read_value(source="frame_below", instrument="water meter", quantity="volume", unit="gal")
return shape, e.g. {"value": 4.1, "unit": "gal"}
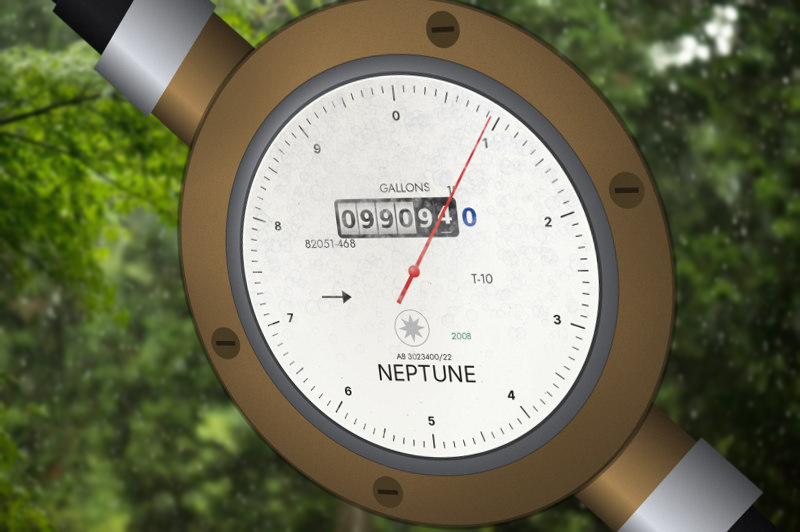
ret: {"value": 990940.9, "unit": "gal"}
